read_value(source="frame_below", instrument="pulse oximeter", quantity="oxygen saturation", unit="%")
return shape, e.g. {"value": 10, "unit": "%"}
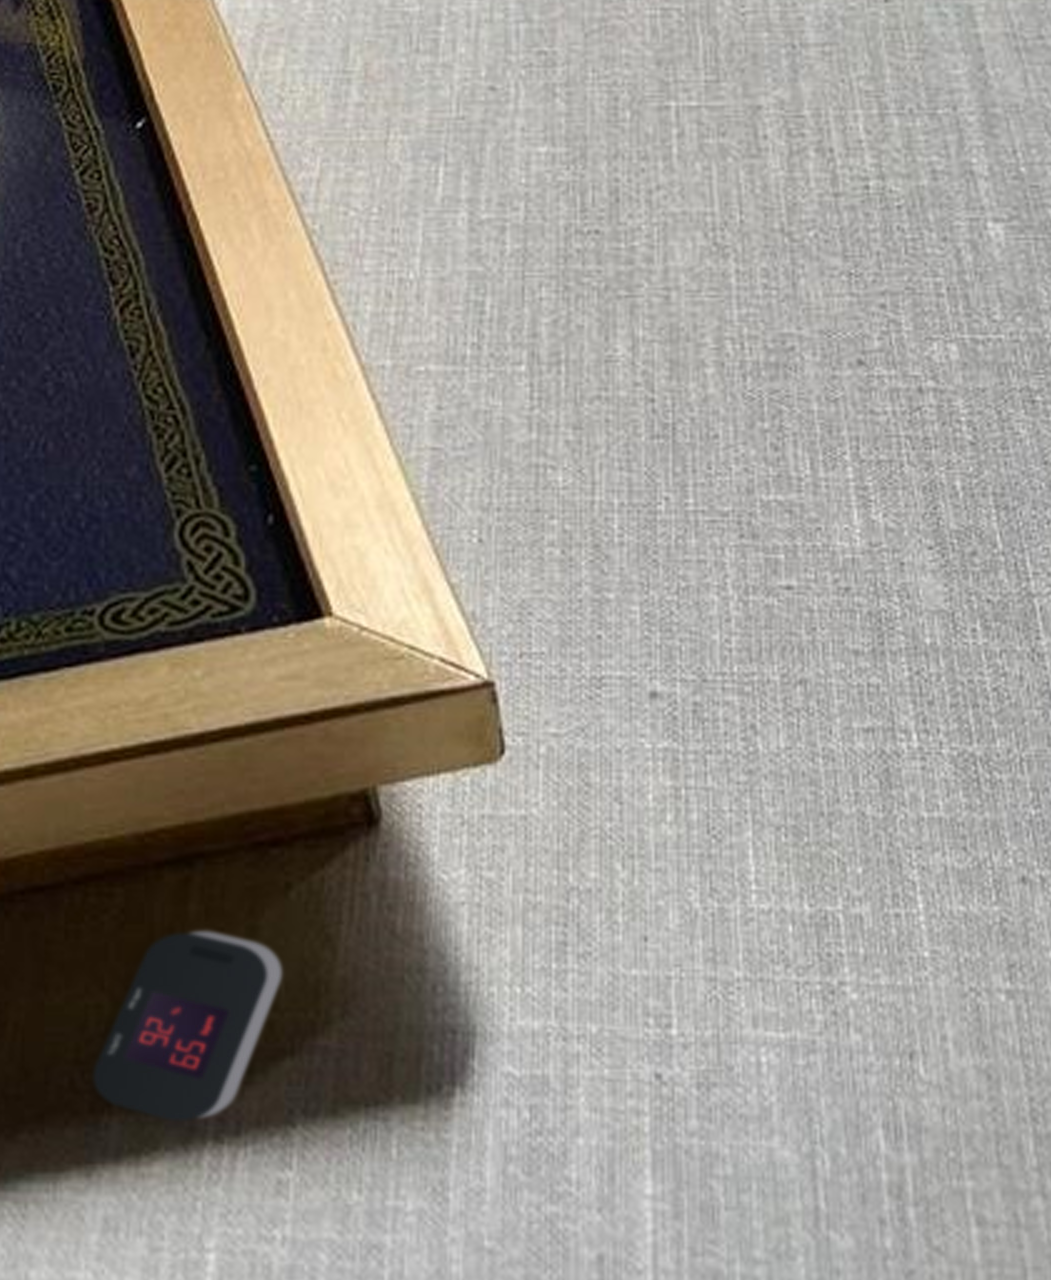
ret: {"value": 92, "unit": "%"}
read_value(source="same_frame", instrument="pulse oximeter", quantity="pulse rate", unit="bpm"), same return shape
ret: {"value": 65, "unit": "bpm"}
